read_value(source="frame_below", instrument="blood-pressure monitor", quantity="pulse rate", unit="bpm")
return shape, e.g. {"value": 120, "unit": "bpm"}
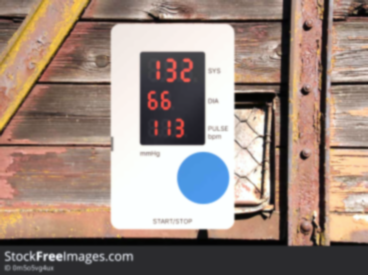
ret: {"value": 113, "unit": "bpm"}
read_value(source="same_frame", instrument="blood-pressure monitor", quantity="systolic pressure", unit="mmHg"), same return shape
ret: {"value": 132, "unit": "mmHg"}
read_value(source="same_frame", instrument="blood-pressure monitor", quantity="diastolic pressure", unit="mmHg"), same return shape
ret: {"value": 66, "unit": "mmHg"}
